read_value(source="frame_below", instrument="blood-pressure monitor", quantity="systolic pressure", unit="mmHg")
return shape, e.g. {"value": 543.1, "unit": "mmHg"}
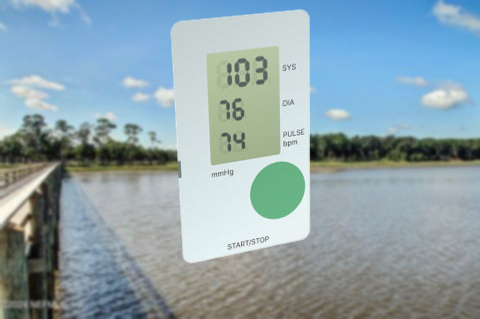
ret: {"value": 103, "unit": "mmHg"}
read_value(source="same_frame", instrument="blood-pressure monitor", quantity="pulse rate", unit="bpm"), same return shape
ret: {"value": 74, "unit": "bpm"}
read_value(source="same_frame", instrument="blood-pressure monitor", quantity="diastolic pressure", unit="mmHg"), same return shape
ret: {"value": 76, "unit": "mmHg"}
